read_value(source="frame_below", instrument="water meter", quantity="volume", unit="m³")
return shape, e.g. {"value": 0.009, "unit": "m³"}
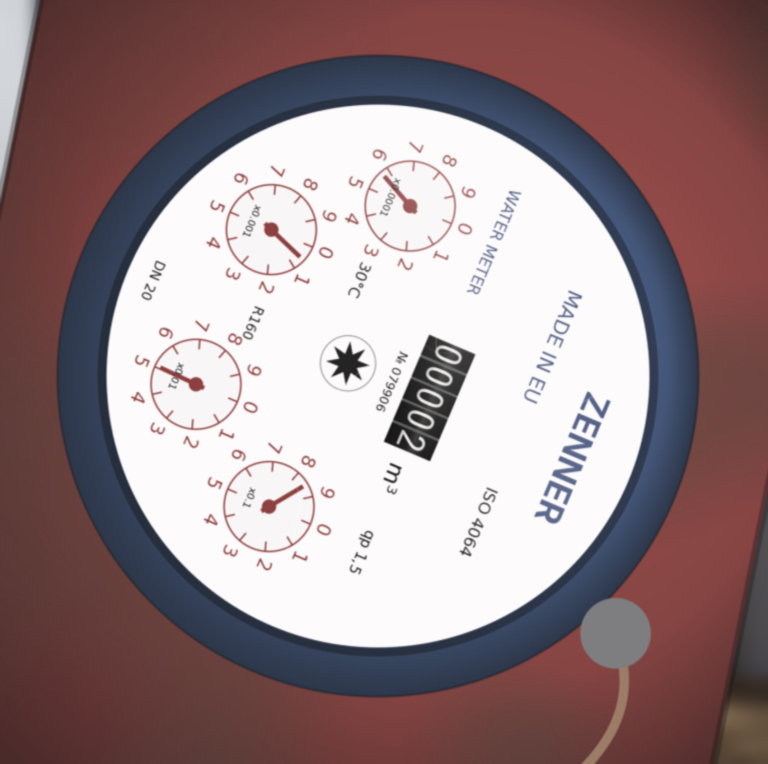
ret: {"value": 2.8505, "unit": "m³"}
